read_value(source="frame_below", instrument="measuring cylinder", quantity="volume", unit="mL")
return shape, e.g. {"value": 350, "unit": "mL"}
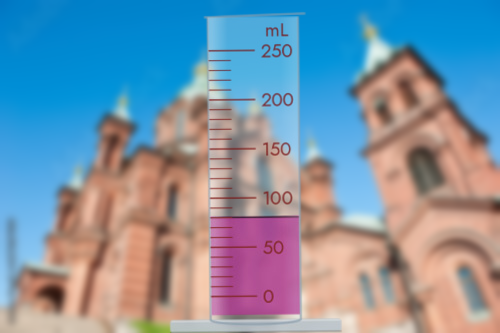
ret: {"value": 80, "unit": "mL"}
